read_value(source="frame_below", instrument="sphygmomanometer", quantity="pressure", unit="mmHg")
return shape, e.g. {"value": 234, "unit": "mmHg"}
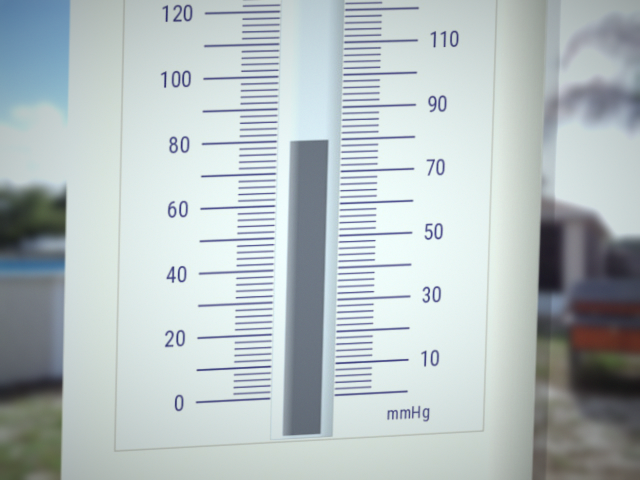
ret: {"value": 80, "unit": "mmHg"}
